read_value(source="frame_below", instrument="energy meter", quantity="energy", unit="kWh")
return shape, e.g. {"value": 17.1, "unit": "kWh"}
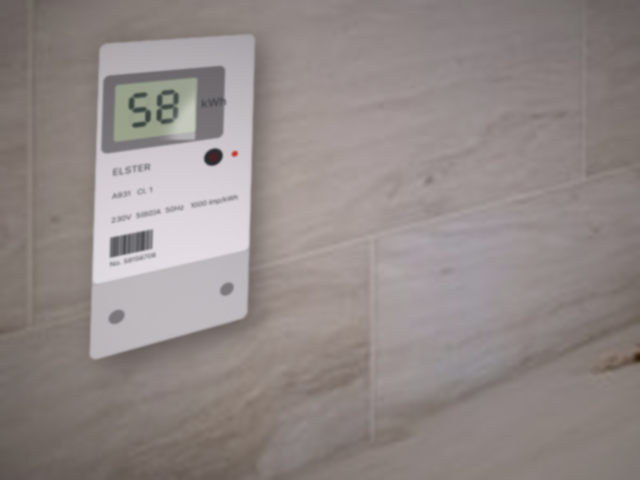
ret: {"value": 58, "unit": "kWh"}
